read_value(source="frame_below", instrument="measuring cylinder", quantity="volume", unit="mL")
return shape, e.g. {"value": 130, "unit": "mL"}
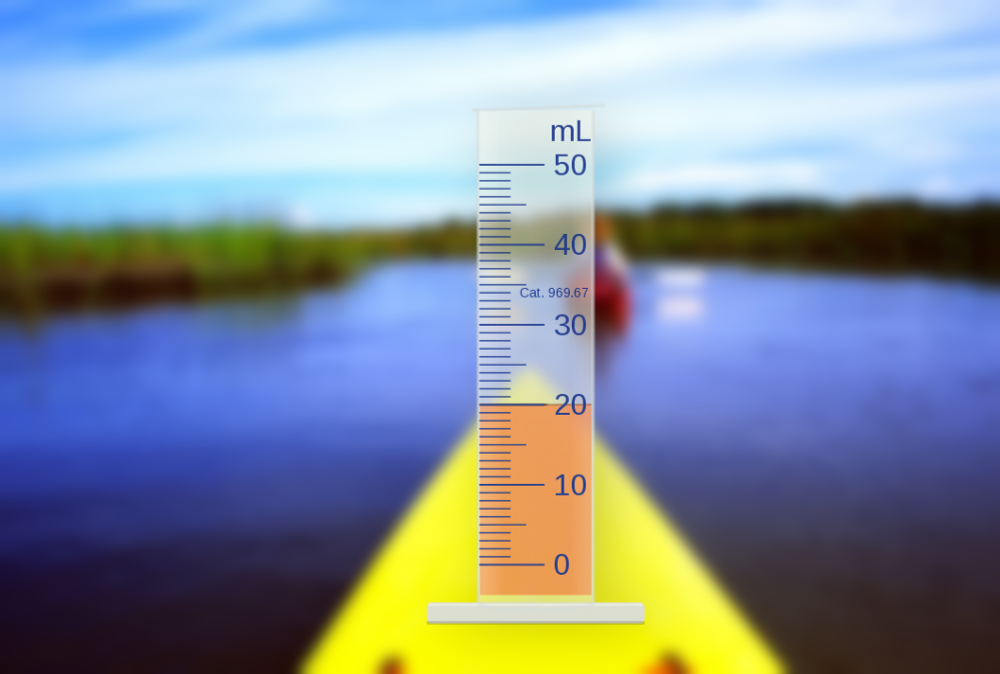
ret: {"value": 20, "unit": "mL"}
